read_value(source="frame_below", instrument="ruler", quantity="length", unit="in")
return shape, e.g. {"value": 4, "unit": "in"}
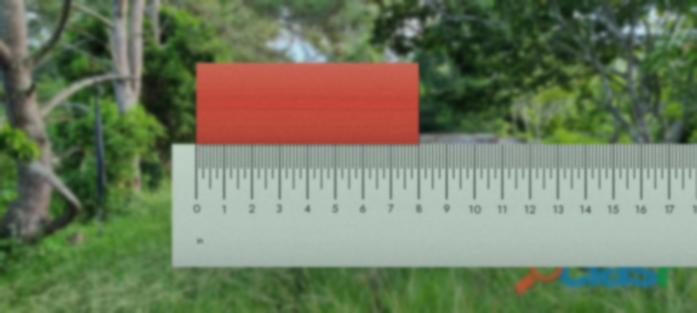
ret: {"value": 8, "unit": "in"}
